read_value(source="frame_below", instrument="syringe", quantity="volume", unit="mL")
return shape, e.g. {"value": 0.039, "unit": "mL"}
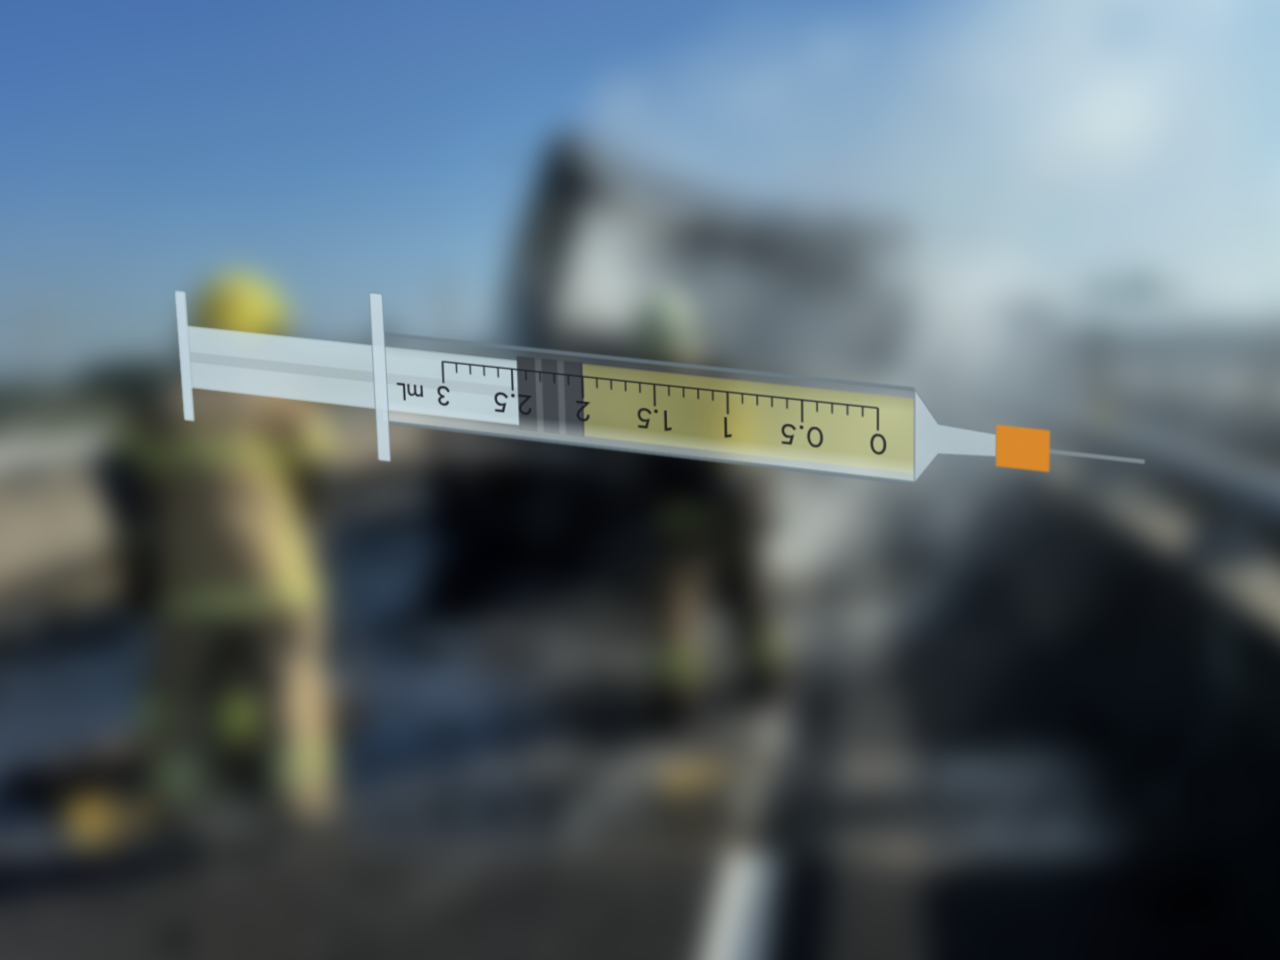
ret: {"value": 2, "unit": "mL"}
